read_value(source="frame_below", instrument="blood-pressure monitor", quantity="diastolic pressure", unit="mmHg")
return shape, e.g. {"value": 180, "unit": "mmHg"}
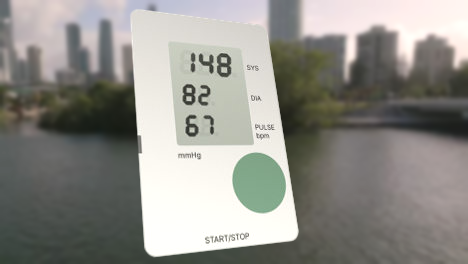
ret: {"value": 82, "unit": "mmHg"}
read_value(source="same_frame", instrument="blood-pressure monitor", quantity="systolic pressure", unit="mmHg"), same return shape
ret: {"value": 148, "unit": "mmHg"}
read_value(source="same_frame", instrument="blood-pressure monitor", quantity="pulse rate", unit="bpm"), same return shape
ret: {"value": 67, "unit": "bpm"}
